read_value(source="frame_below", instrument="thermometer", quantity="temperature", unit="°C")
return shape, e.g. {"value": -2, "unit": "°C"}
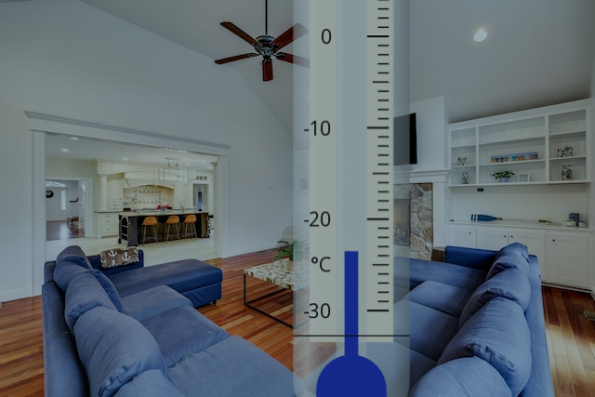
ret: {"value": -23.5, "unit": "°C"}
